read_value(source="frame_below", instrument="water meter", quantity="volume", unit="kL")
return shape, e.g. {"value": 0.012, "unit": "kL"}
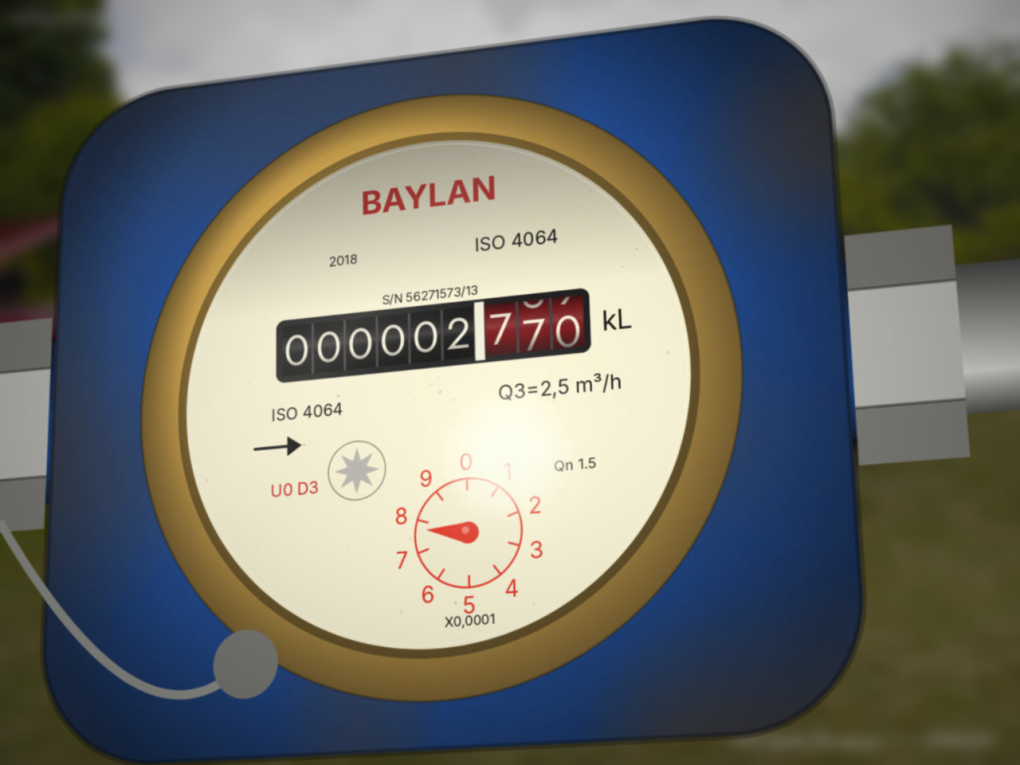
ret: {"value": 2.7697, "unit": "kL"}
